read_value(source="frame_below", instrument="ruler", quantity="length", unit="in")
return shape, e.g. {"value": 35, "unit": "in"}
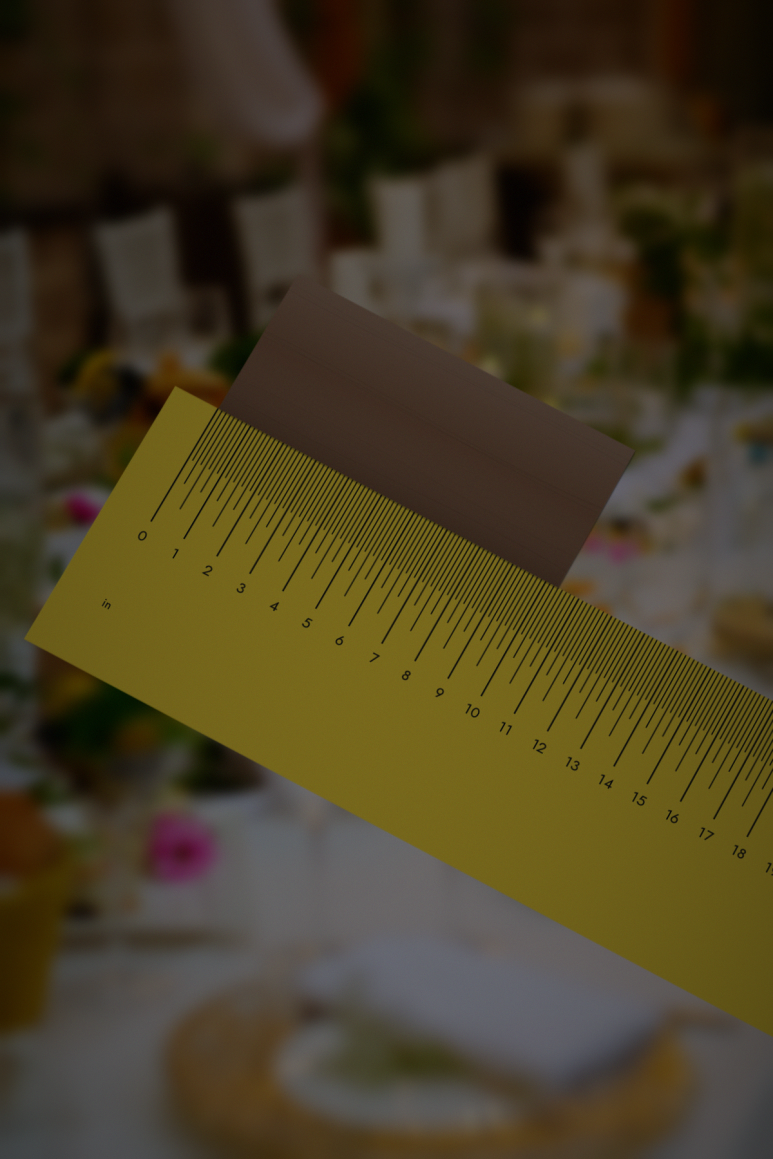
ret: {"value": 10.375, "unit": "in"}
